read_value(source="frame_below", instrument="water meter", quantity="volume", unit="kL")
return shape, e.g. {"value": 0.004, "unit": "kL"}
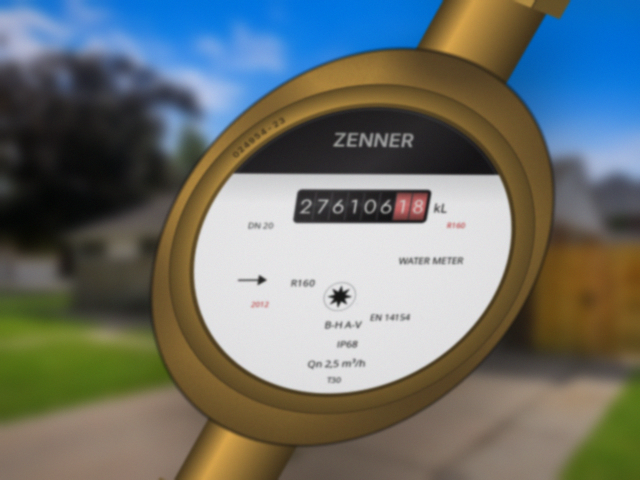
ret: {"value": 276106.18, "unit": "kL"}
